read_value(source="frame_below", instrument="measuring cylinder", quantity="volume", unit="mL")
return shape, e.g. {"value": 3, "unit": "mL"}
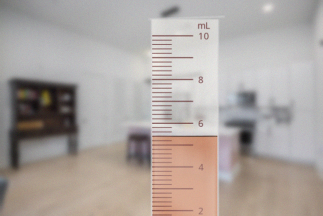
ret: {"value": 5.4, "unit": "mL"}
